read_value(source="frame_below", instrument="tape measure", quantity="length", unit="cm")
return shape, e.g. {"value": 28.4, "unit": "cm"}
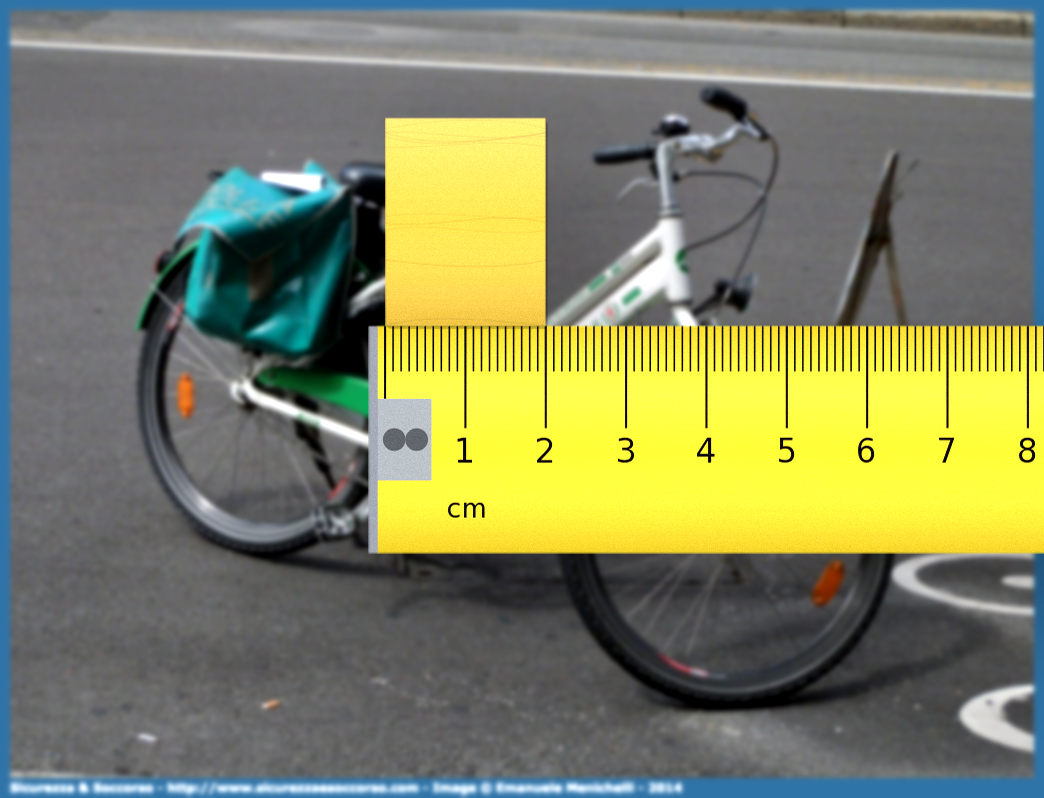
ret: {"value": 2, "unit": "cm"}
